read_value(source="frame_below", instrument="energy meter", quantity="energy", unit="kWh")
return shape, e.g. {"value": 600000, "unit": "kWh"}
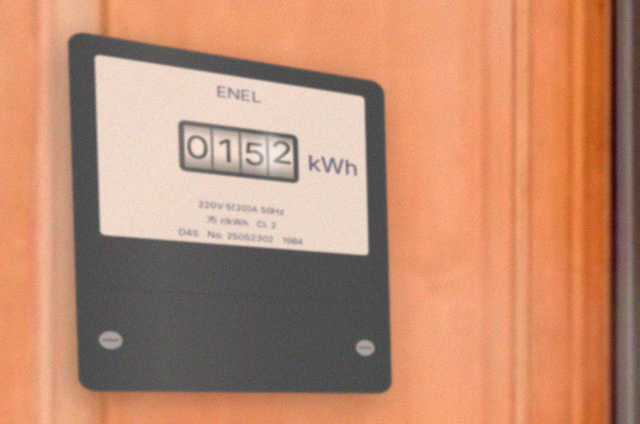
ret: {"value": 152, "unit": "kWh"}
